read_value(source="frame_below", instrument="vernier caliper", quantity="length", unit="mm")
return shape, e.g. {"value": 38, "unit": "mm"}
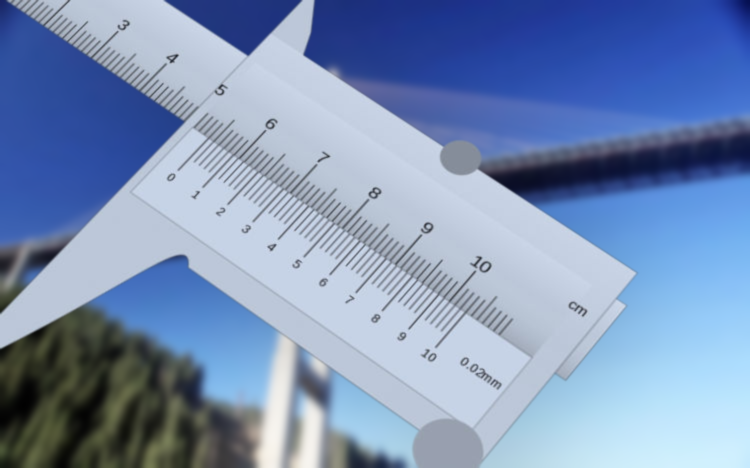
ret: {"value": 54.0, "unit": "mm"}
